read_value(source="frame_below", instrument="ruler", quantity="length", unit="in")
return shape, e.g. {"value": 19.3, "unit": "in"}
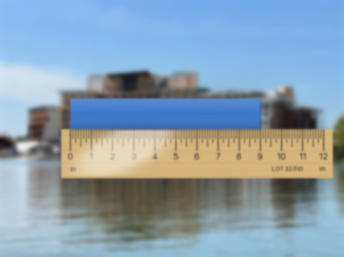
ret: {"value": 9, "unit": "in"}
